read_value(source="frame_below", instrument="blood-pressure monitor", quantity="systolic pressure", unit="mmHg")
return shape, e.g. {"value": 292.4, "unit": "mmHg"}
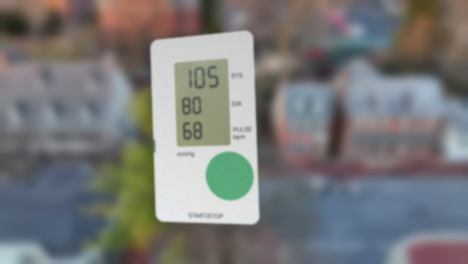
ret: {"value": 105, "unit": "mmHg"}
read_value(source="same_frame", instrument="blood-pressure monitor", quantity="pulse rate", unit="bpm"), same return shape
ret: {"value": 68, "unit": "bpm"}
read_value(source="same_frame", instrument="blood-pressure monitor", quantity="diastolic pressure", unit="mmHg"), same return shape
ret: {"value": 80, "unit": "mmHg"}
